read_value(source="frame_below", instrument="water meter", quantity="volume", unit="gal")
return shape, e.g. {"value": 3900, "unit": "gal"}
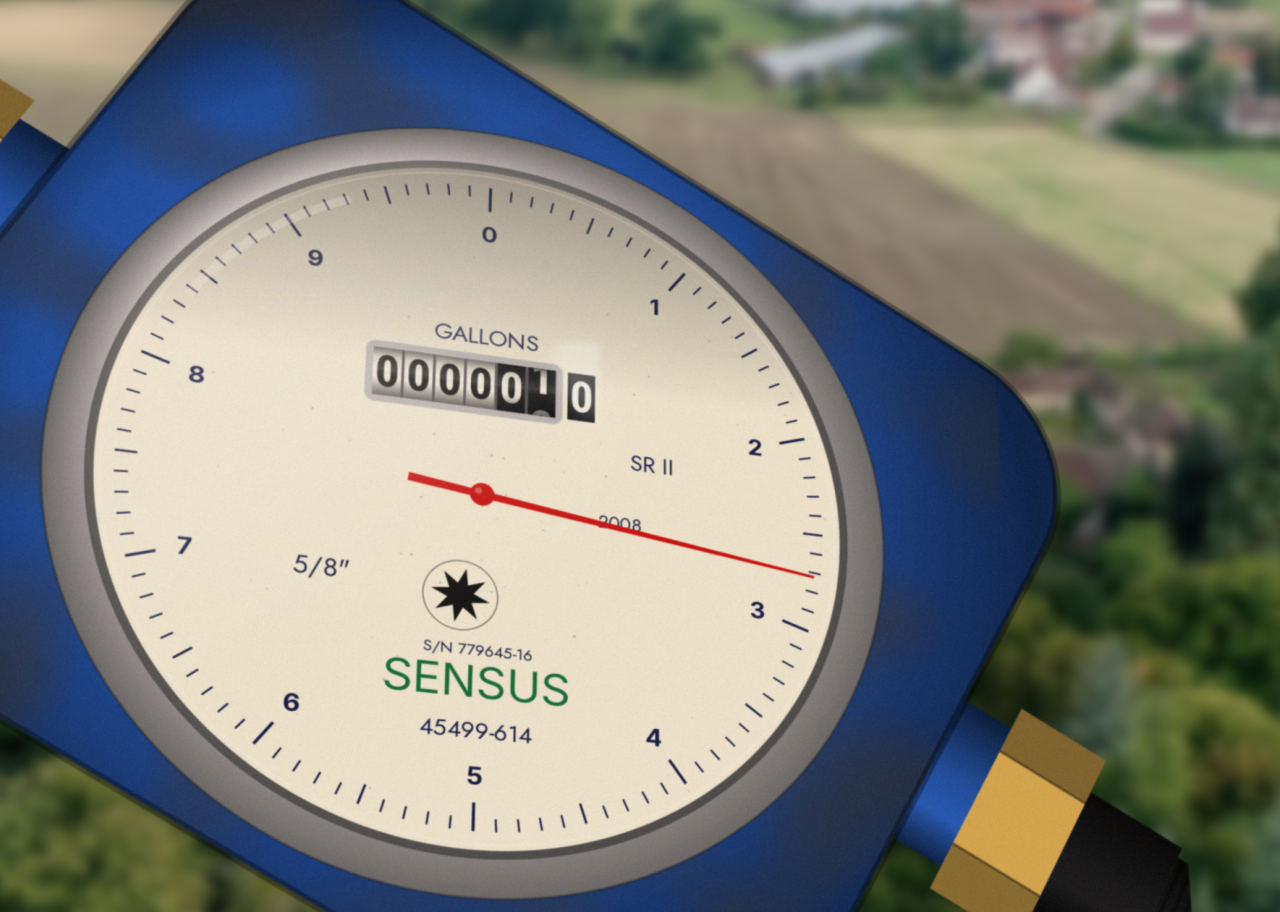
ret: {"value": 12.7, "unit": "gal"}
